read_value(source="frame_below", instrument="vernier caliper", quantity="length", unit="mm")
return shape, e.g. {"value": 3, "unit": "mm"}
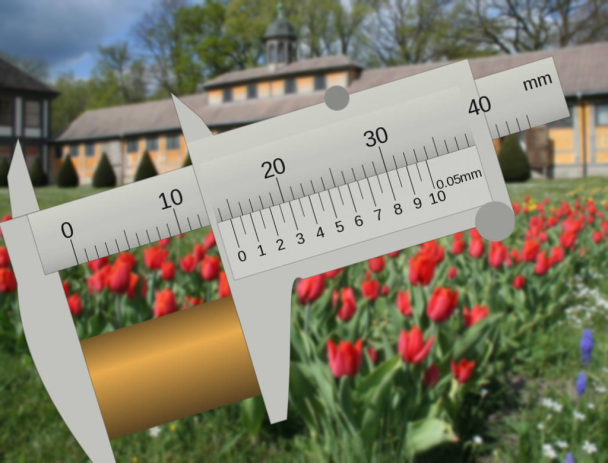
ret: {"value": 14.8, "unit": "mm"}
